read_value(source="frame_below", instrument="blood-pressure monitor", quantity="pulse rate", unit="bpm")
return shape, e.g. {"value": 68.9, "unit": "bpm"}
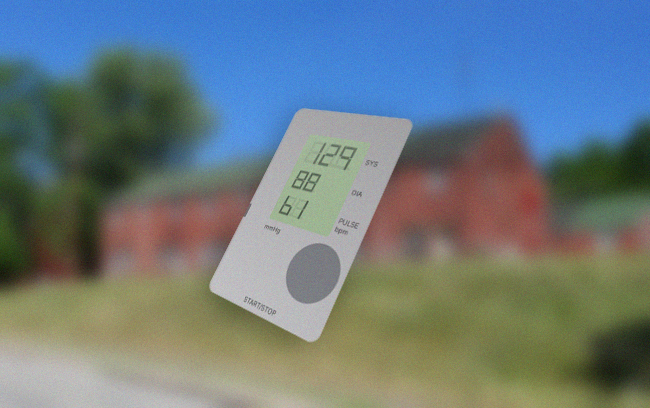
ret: {"value": 61, "unit": "bpm"}
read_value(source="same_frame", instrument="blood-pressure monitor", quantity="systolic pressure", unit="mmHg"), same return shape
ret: {"value": 129, "unit": "mmHg"}
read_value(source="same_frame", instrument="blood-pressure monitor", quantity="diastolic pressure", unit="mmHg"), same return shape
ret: {"value": 88, "unit": "mmHg"}
